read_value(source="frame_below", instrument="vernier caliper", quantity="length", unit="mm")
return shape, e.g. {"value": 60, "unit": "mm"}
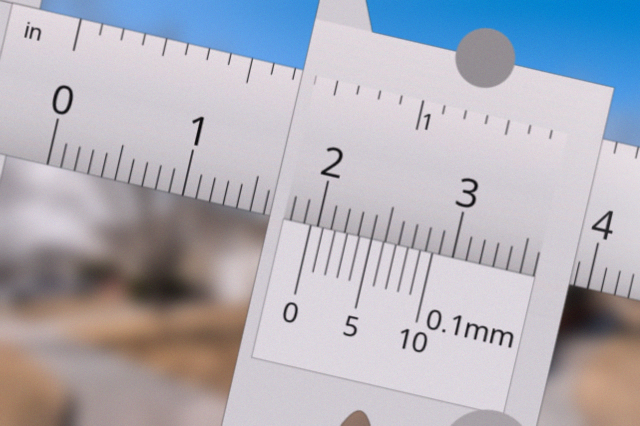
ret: {"value": 19.5, "unit": "mm"}
